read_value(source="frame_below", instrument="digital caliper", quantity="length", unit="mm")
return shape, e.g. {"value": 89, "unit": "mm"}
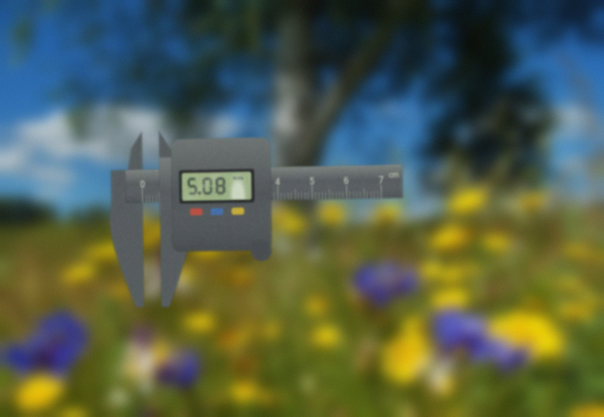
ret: {"value": 5.08, "unit": "mm"}
